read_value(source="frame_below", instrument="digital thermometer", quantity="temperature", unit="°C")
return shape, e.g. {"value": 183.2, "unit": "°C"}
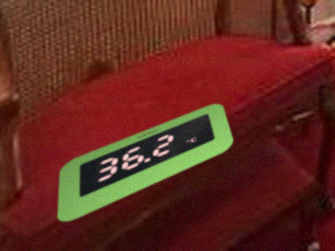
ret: {"value": 36.2, "unit": "°C"}
